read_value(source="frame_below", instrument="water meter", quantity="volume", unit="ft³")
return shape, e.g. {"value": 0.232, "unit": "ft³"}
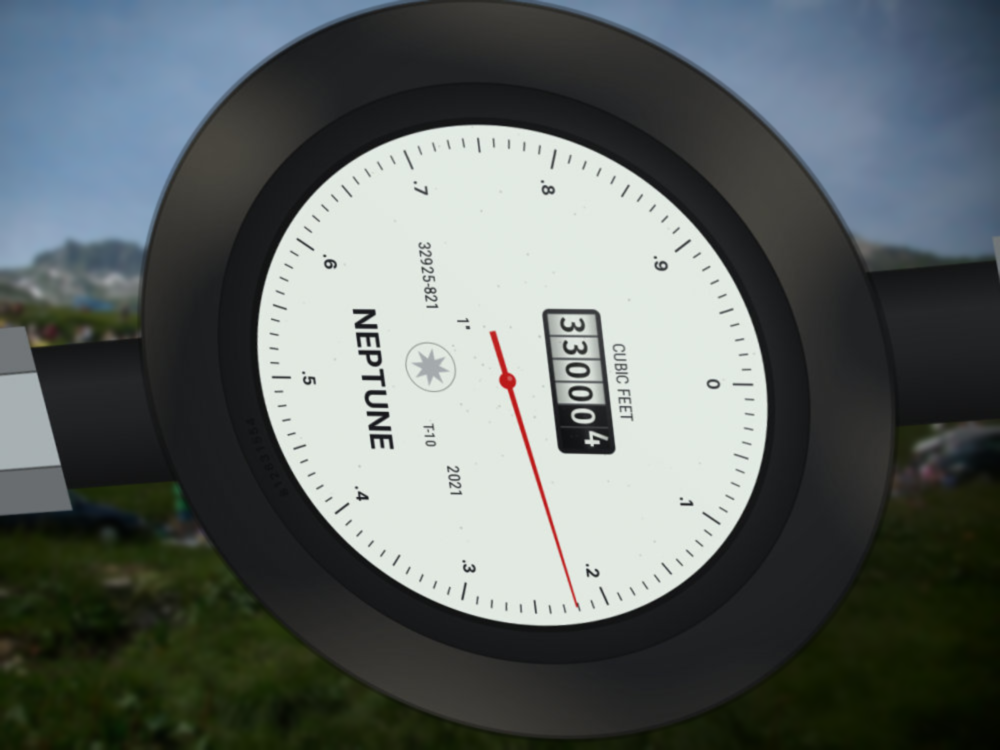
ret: {"value": 330004.22, "unit": "ft³"}
